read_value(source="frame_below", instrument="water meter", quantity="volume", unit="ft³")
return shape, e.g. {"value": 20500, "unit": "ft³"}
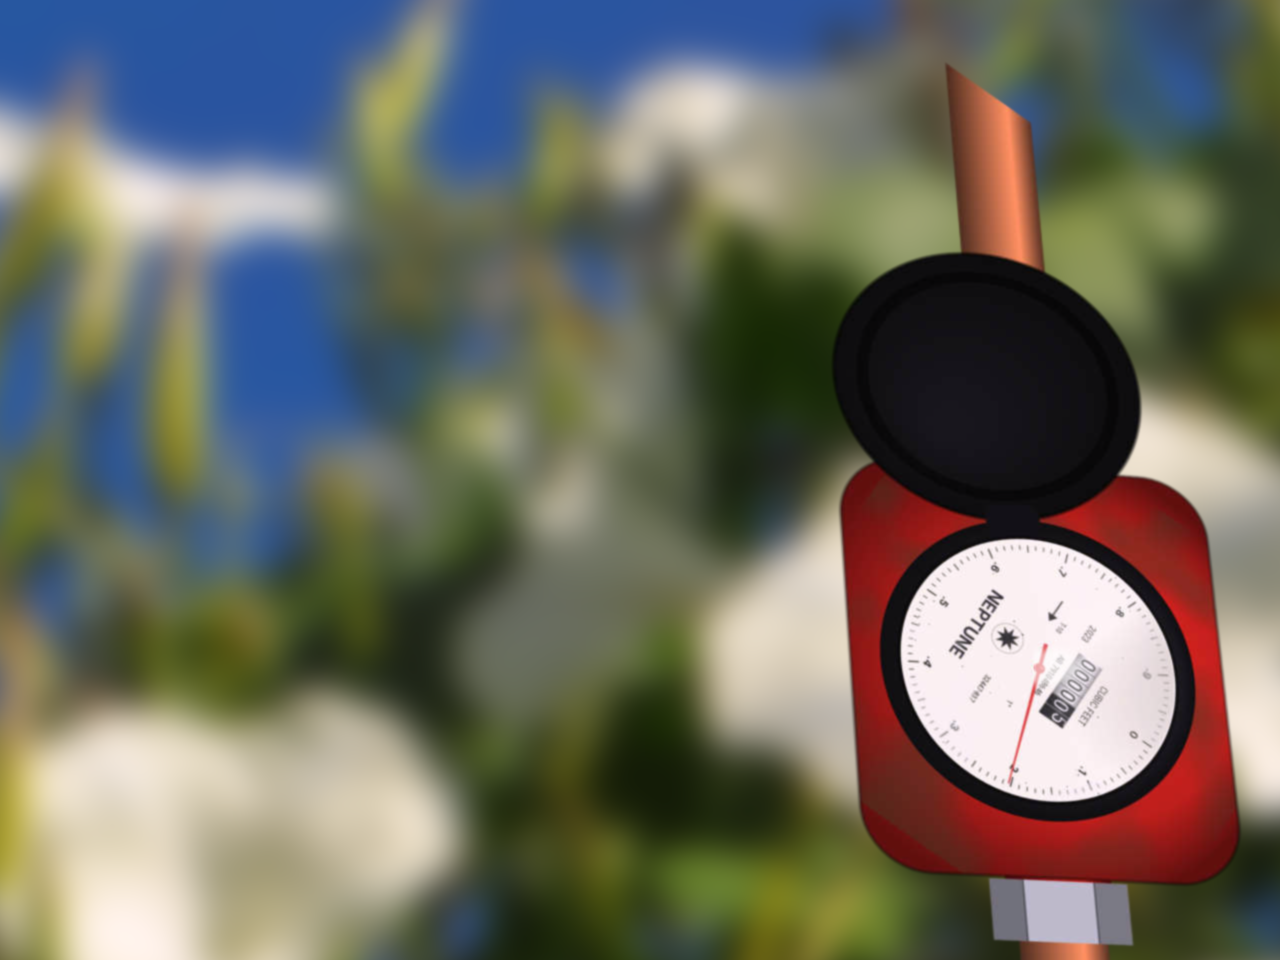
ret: {"value": 5.20, "unit": "ft³"}
